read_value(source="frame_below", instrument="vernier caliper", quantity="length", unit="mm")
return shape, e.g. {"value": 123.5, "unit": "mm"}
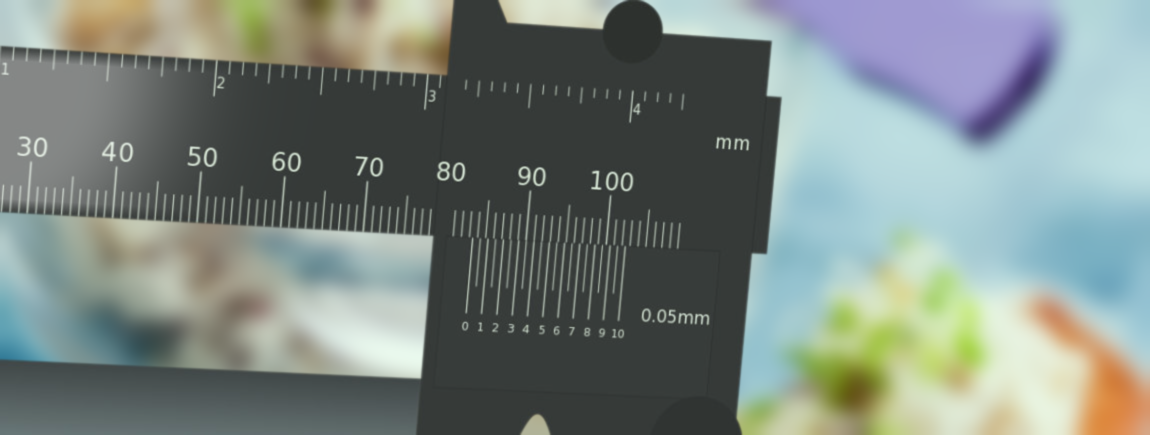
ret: {"value": 83.4, "unit": "mm"}
